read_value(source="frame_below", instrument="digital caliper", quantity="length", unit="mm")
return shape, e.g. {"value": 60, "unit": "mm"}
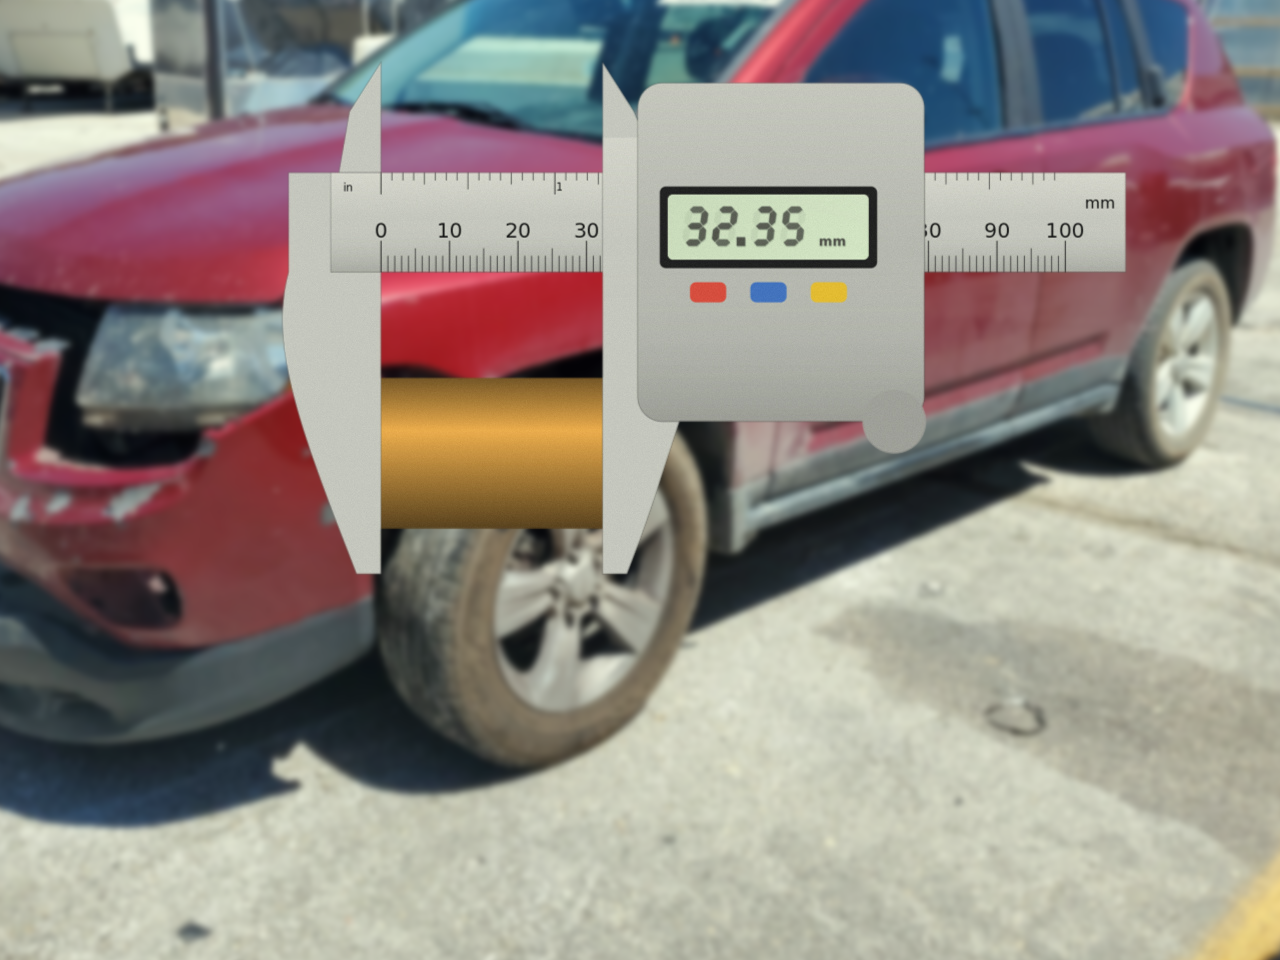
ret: {"value": 32.35, "unit": "mm"}
